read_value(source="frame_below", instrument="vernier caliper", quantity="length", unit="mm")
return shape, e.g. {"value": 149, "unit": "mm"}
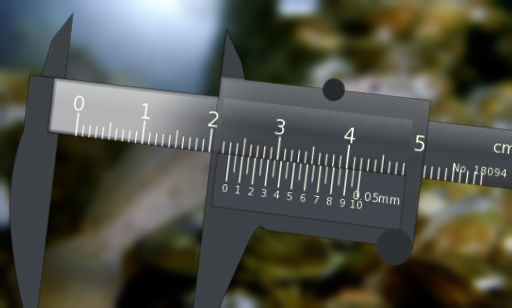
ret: {"value": 23.0, "unit": "mm"}
